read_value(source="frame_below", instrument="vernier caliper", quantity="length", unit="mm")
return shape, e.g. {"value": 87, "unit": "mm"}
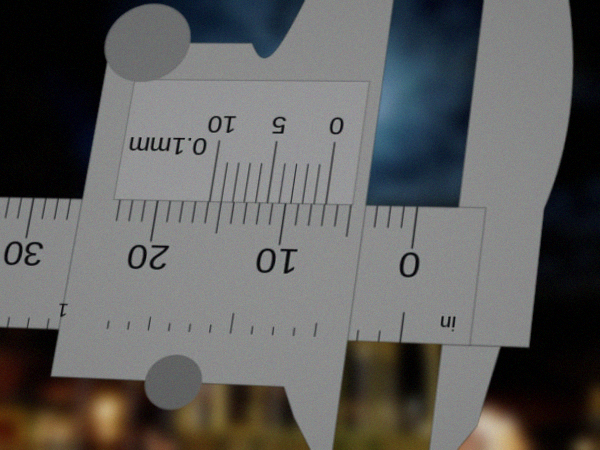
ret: {"value": 6.9, "unit": "mm"}
